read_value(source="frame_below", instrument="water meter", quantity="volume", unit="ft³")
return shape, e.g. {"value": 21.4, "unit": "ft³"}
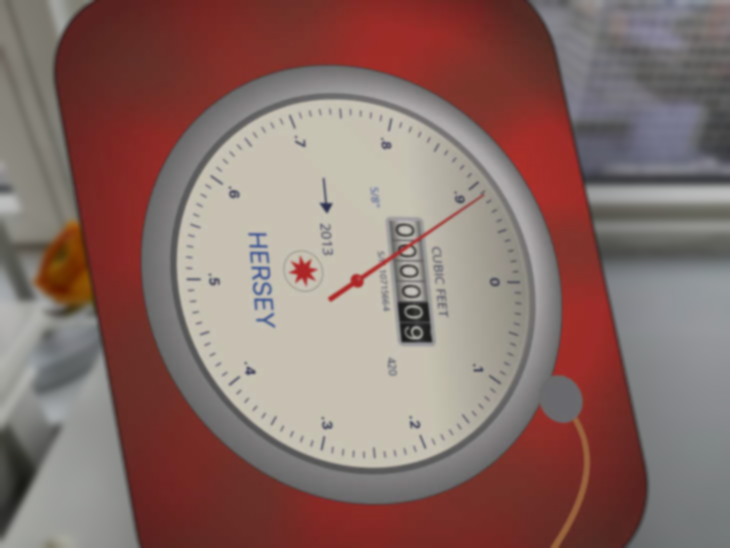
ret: {"value": 8.91, "unit": "ft³"}
